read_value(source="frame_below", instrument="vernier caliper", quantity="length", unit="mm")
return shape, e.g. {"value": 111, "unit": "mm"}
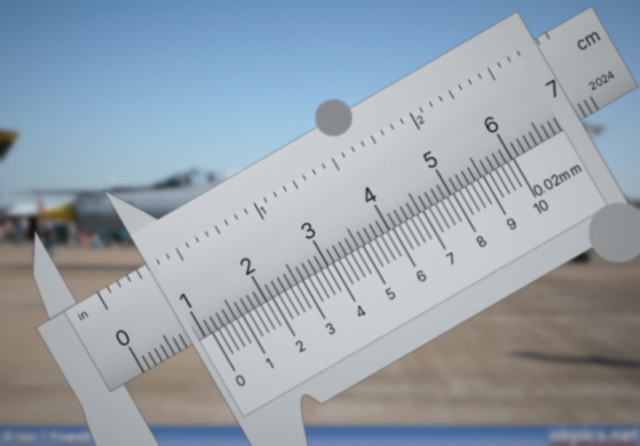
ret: {"value": 11.2, "unit": "mm"}
